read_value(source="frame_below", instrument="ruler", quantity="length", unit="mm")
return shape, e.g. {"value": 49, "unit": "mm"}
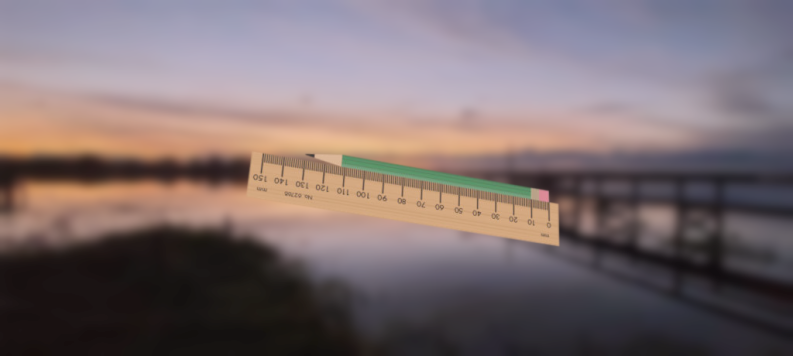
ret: {"value": 130, "unit": "mm"}
